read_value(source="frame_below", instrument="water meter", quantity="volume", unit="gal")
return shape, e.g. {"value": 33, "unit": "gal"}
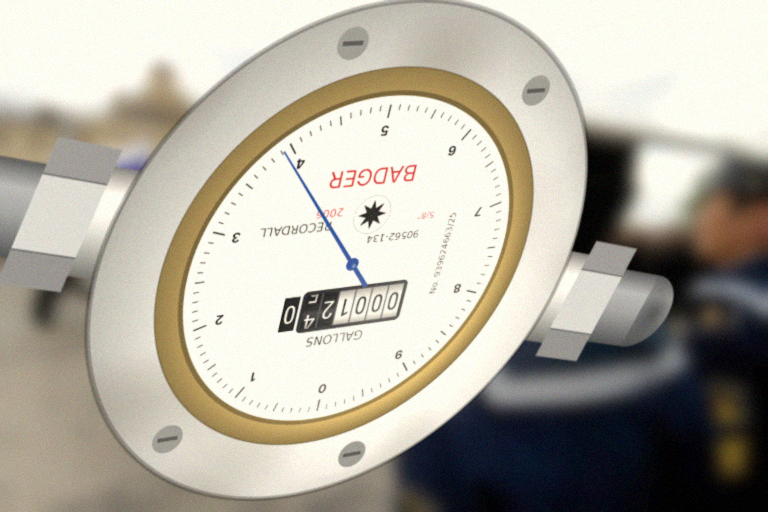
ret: {"value": 1243.9, "unit": "gal"}
